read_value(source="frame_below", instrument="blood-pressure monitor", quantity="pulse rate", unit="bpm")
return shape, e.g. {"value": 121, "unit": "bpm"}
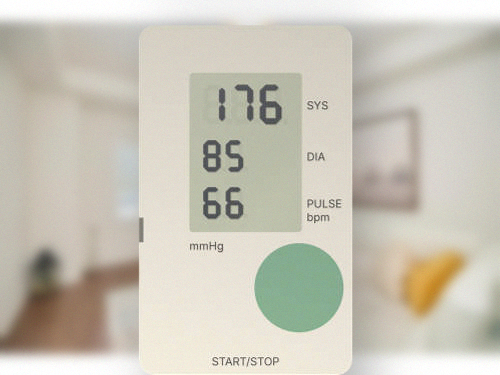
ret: {"value": 66, "unit": "bpm"}
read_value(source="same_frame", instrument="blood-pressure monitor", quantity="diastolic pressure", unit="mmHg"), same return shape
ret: {"value": 85, "unit": "mmHg"}
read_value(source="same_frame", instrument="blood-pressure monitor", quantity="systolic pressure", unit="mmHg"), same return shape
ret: {"value": 176, "unit": "mmHg"}
